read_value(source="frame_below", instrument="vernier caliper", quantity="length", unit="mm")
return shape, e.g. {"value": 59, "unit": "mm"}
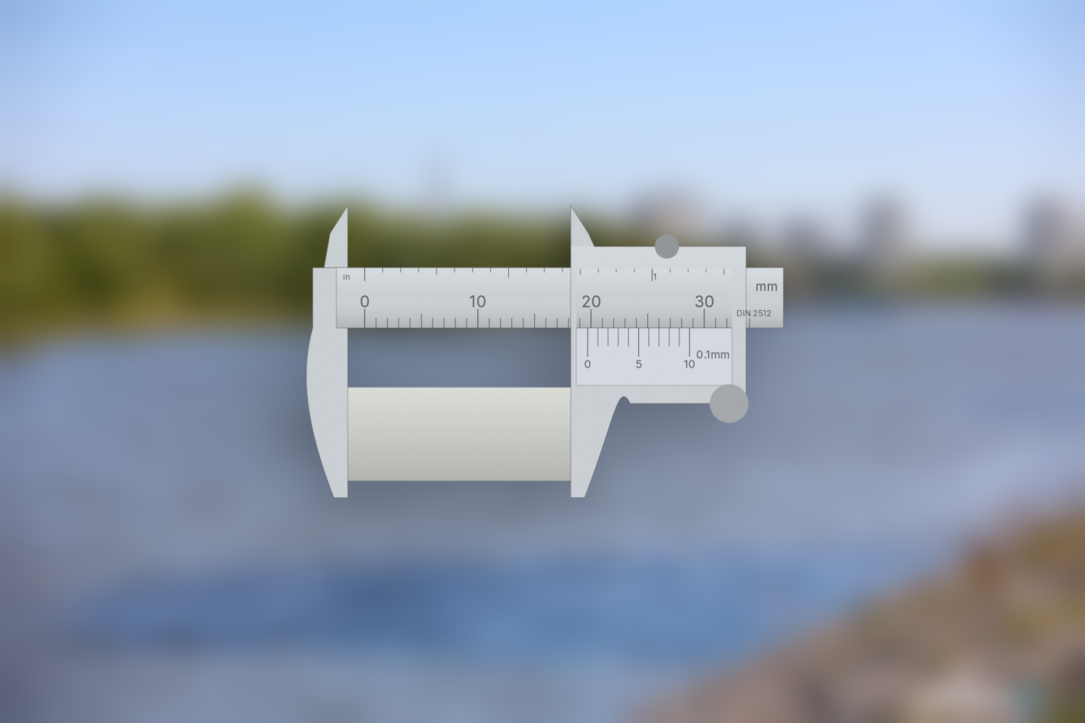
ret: {"value": 19.7, "unit": "mm"}
